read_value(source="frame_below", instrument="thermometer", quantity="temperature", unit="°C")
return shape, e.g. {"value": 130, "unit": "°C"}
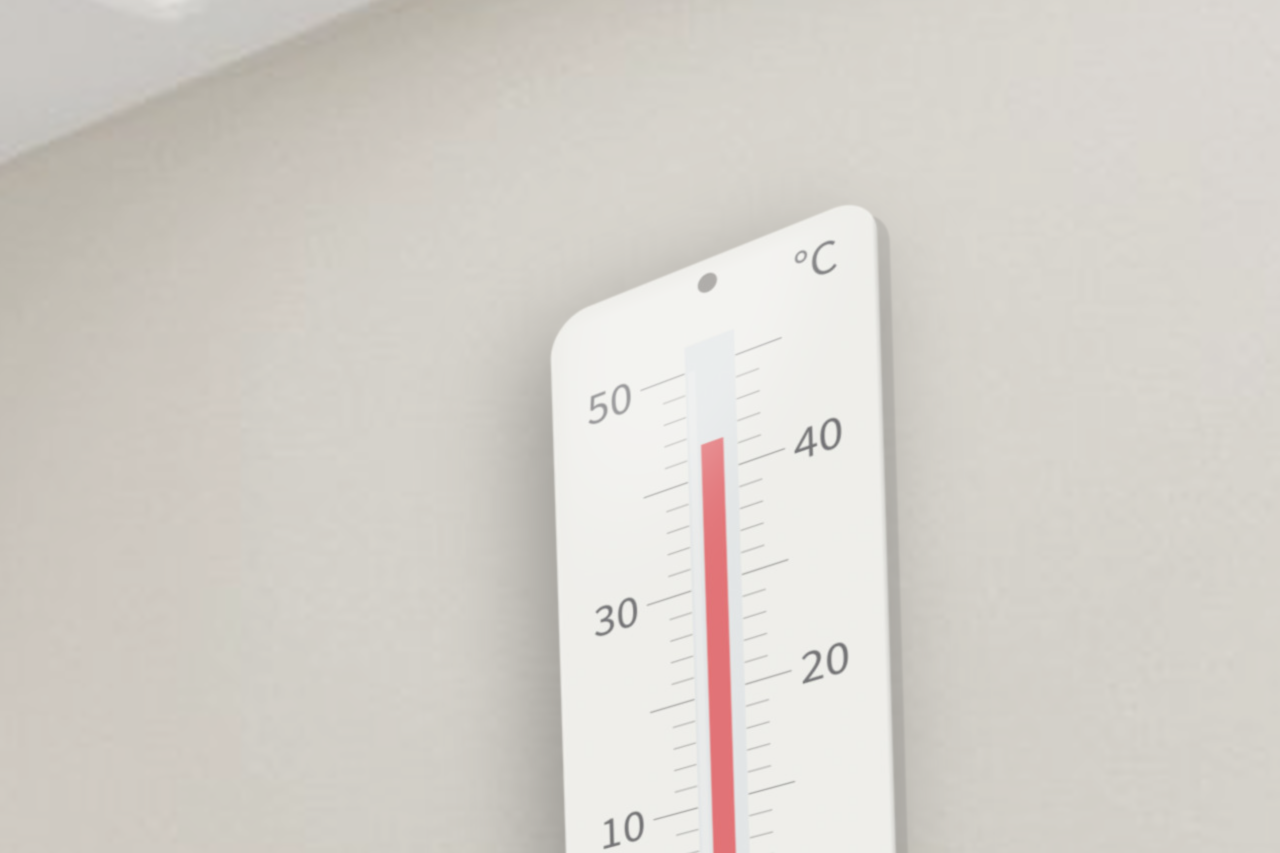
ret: {"value": 43, "unit": "°C"}
